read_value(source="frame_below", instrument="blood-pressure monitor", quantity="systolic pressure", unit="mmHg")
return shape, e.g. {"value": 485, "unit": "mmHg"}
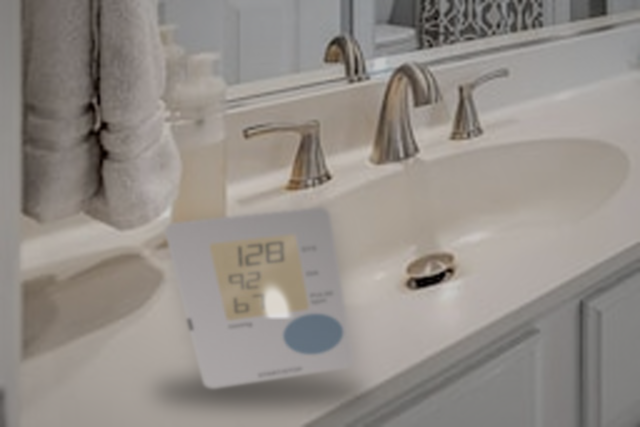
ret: {"value": 128, "unit": "mmHg"}
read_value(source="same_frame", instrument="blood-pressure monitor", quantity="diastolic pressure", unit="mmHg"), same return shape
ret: {"value": 92, "unit": "mmHg"}
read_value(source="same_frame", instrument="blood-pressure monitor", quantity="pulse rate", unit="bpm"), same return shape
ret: {"value": 67, "unit": "bpm"}
